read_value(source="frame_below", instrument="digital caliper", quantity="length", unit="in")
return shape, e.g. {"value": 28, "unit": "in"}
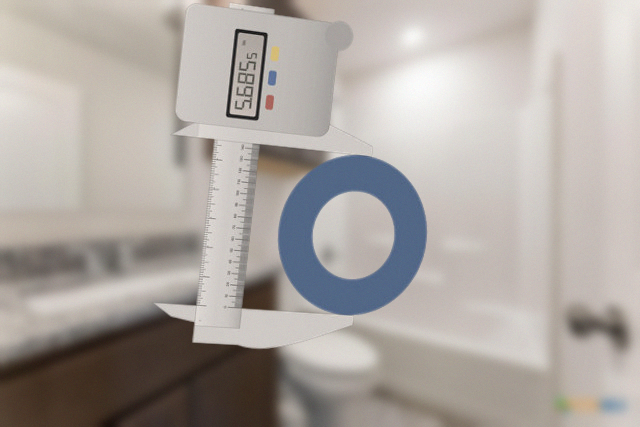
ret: {"value": 5.6855, "unit": "in"}
